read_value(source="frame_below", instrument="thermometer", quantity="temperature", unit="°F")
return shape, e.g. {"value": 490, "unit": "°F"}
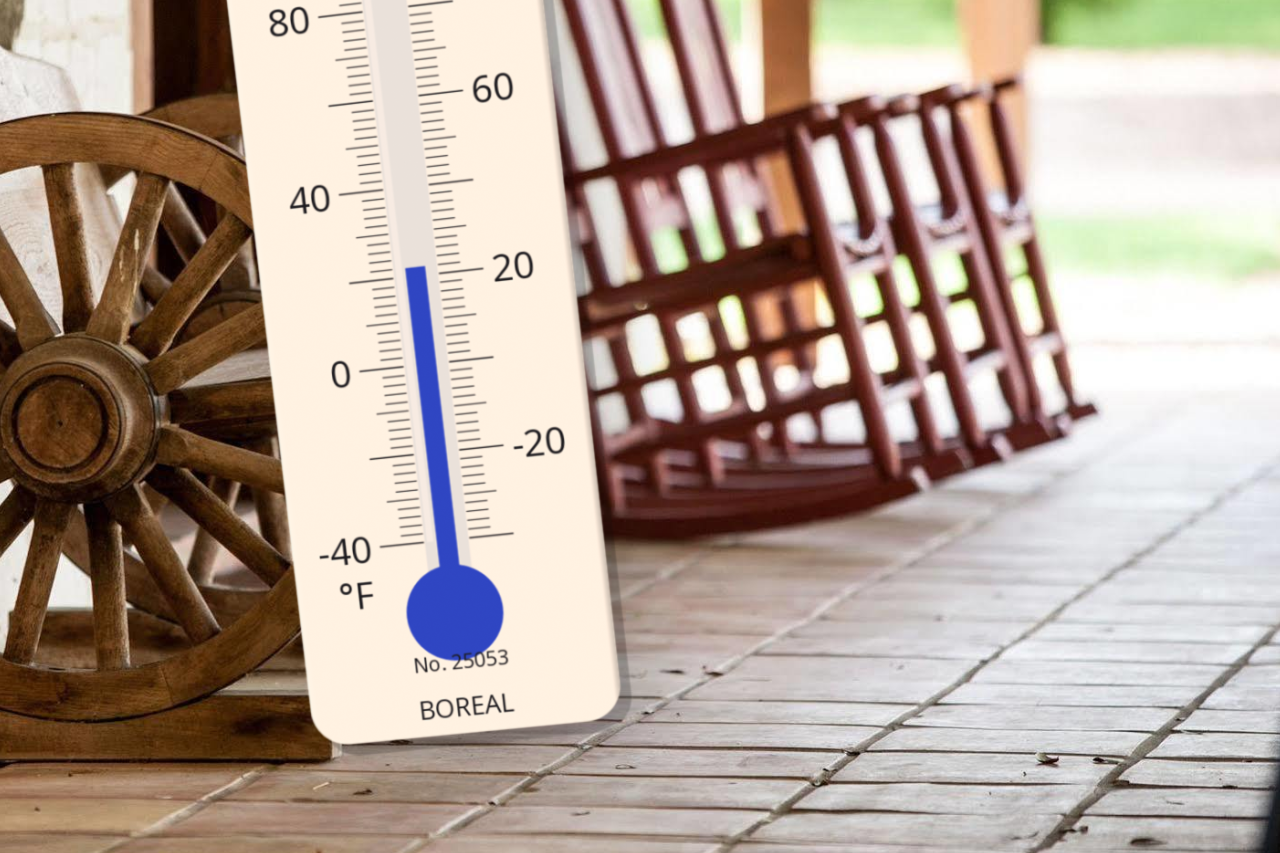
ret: {"value": 22, "unit": "°F"}
